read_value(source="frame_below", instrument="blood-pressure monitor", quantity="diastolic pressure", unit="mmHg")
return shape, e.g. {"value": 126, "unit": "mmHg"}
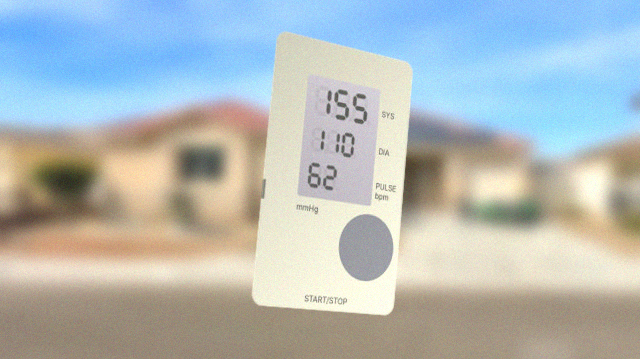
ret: {"value": 110, "unit": "mmHg"}
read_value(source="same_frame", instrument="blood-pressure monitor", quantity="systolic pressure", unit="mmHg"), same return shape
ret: {"value": 155, "unit": "mmHg"}
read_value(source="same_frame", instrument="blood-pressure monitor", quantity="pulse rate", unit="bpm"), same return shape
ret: {"value": 62, "unit": "bpm"}
